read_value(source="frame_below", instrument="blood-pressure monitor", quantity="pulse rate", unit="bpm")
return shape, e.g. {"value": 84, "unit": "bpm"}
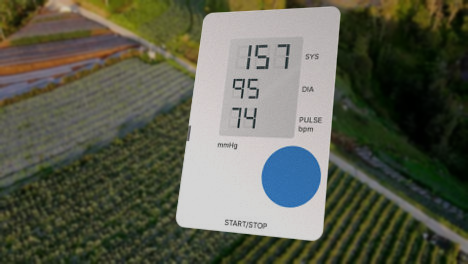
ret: {"value": 74, "unit": "bpm"}
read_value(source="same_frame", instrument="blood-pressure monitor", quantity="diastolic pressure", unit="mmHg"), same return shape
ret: {"value": 95, "unit": "mmHg"}
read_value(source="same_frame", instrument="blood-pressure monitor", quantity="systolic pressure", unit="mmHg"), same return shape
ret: {"value": 157, "unit": "mmHg"}
